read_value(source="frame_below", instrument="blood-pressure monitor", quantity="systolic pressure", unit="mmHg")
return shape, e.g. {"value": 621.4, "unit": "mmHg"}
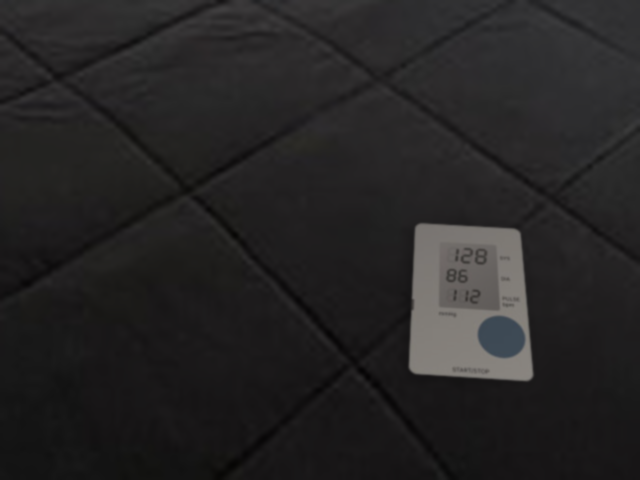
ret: {"value": 128, "unit": "mmHg"}
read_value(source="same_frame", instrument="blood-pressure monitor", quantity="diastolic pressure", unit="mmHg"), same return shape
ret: {"value": 86, "unit": "mmHg"}
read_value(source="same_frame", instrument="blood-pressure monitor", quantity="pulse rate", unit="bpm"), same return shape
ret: {"value": 112, "unit": "bpm"}
